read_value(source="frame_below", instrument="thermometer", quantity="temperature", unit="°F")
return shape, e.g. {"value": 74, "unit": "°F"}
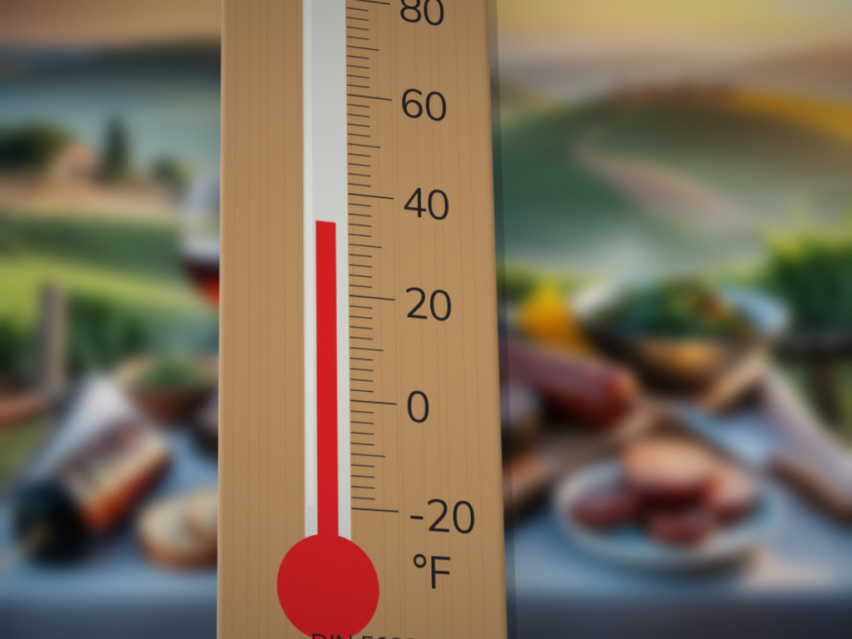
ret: {"value": 34, "unit": "°F"}
